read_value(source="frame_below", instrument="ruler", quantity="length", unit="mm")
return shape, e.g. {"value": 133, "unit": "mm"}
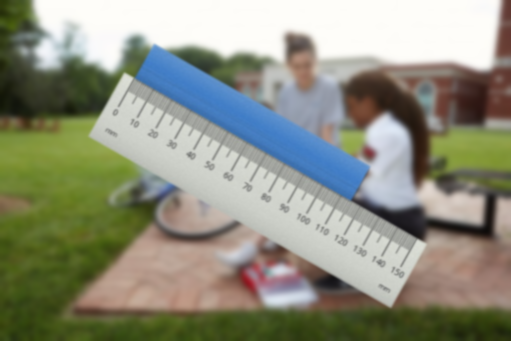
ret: {"value": 115, "unit": "mm"}
